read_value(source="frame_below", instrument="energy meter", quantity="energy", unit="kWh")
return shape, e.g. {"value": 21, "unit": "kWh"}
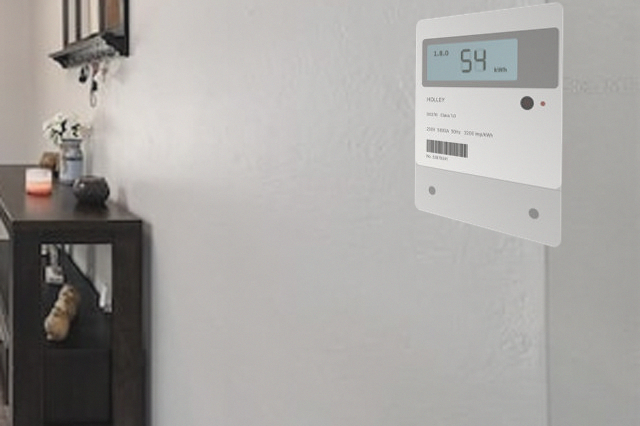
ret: {"value": 54, "unit": "kWh"}
